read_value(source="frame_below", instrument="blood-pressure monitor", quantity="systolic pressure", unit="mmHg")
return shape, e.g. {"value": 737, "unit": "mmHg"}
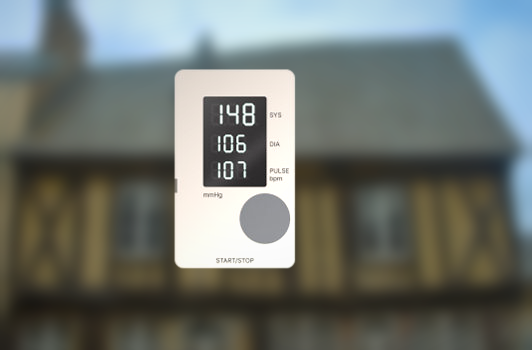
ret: {"value": 148, "unit": "mmHg"}
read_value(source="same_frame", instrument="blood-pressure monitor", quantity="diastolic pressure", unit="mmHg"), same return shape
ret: {"value": 106, "unit": "mmHg"}
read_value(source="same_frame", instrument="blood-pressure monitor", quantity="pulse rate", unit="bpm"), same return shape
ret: {"value": 107, "unit": "bpm"}
